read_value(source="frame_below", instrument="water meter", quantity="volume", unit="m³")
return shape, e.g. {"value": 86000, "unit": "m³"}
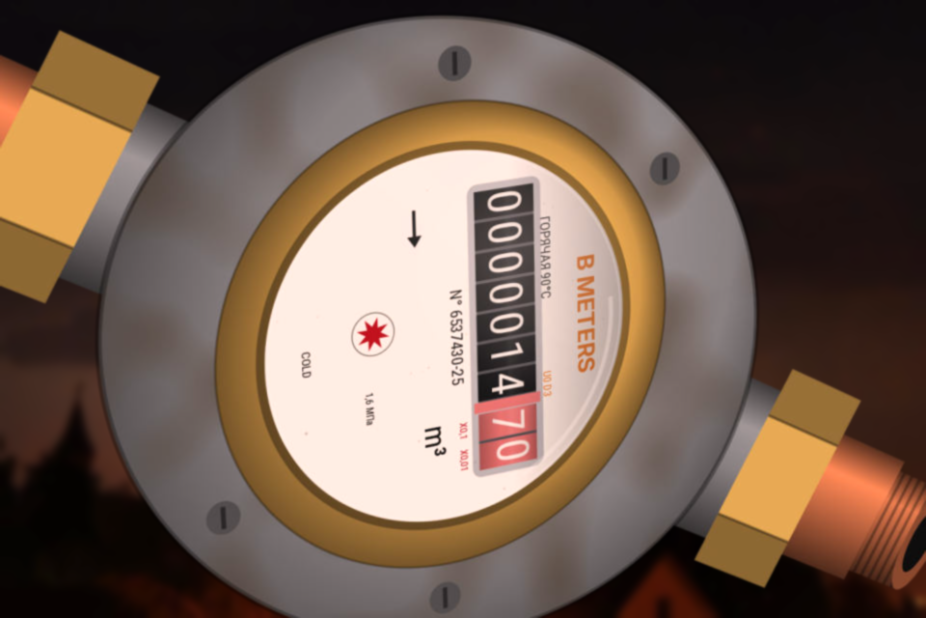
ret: {"value": 14.70, "unit": "m³"}
